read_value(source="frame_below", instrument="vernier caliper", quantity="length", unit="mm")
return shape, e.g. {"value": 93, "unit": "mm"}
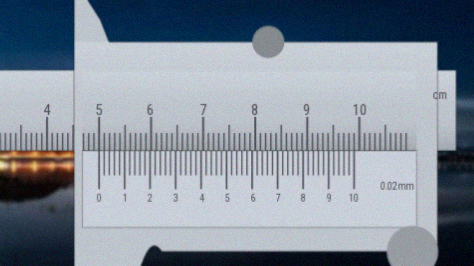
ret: {"value": 50.0, "unit": "mm"}
